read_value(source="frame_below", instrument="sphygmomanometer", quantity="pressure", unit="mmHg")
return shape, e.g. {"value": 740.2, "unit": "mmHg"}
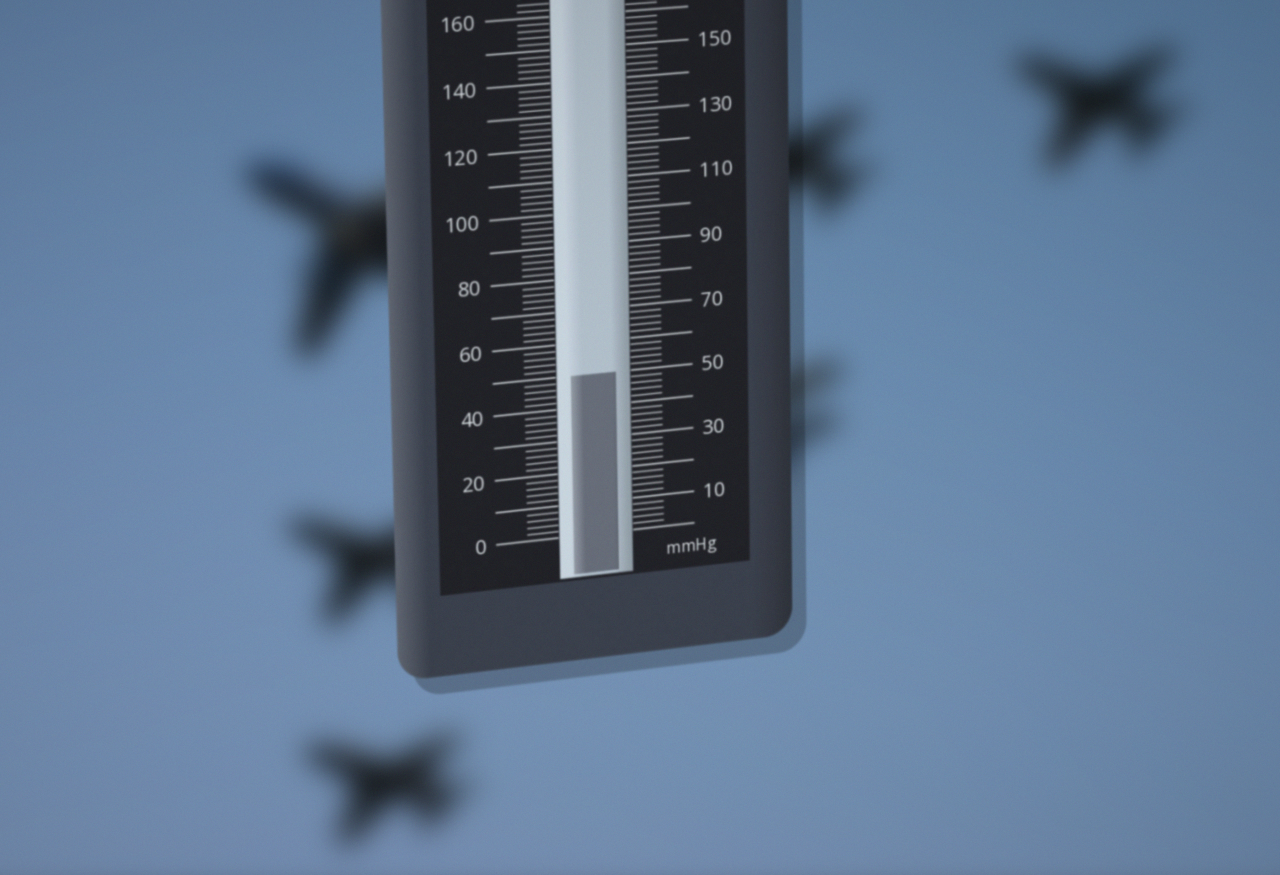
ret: {"value": 50, "unit": "mmHg"}
